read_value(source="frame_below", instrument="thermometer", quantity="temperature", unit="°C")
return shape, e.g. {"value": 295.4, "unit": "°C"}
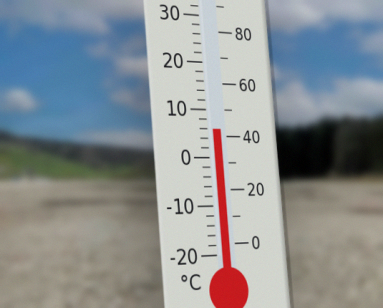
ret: {"value": 6, "unit": "°C"}
